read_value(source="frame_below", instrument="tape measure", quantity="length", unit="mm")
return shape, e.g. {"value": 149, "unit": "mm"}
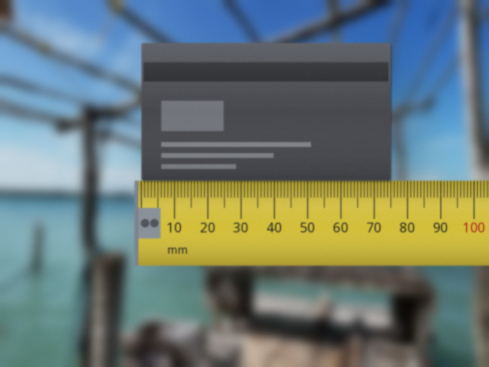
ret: {"value": 75, "unit": "mm"}
